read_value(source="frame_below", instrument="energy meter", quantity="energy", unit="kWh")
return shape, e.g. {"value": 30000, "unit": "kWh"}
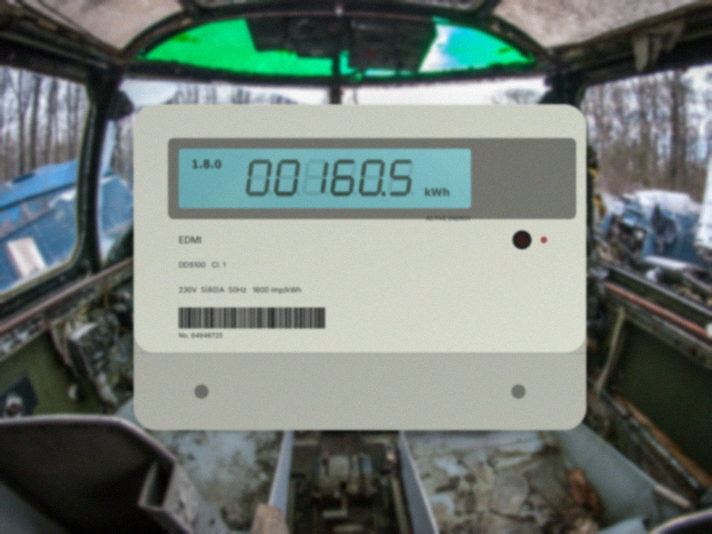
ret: {"value": 160.5, "unit": "kWh"}
